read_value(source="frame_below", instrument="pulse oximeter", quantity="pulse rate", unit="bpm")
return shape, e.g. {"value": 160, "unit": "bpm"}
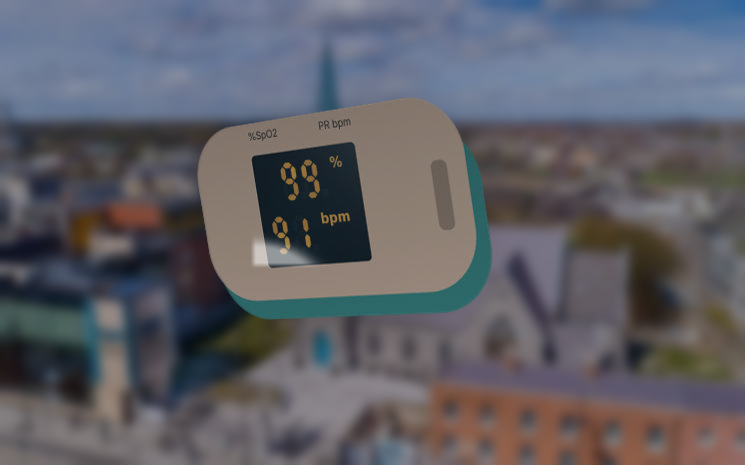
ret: {"value": 91, "unit": "bpm"}
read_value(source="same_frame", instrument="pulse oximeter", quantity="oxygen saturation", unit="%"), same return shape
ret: {"value": 99, "unit": "%"}
